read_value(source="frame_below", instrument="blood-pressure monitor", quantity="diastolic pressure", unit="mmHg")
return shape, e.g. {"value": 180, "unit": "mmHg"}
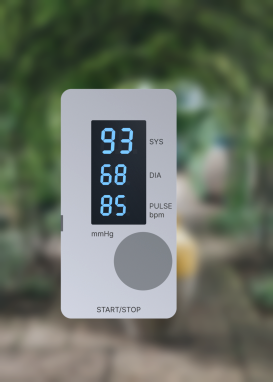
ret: {"value": 68, "unit": "mmHg"}
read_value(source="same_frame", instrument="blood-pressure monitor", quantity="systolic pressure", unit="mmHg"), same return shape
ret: {"value": 93, "unit": "mmHg"}
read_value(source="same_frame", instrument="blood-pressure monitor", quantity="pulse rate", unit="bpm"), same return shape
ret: {"value": 85, "unit": "bpm"}
